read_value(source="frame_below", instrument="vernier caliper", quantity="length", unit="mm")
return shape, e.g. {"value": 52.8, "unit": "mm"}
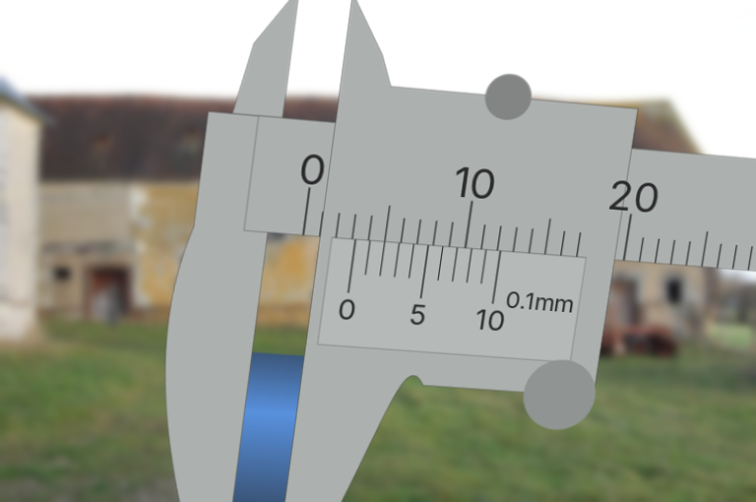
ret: {"value": 3.2, "unit": "mm"}
